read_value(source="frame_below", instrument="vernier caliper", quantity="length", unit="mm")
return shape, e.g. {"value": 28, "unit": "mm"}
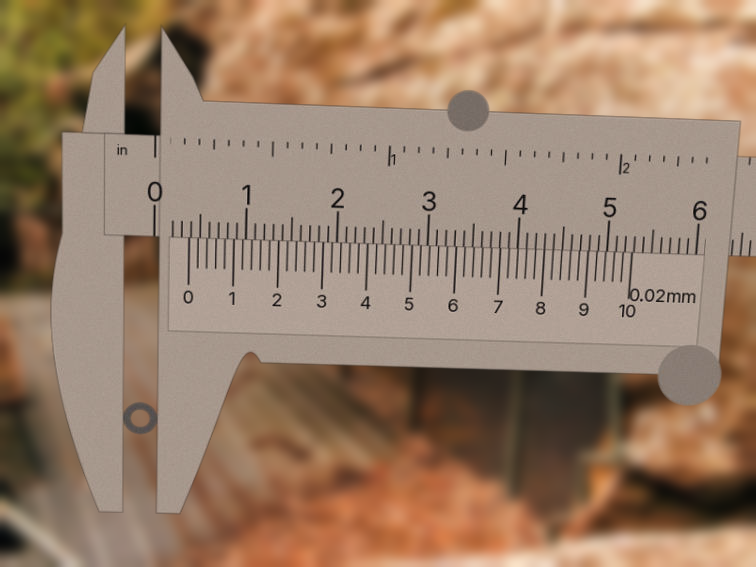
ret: {"value": 3.8, "unit": "mm"}
